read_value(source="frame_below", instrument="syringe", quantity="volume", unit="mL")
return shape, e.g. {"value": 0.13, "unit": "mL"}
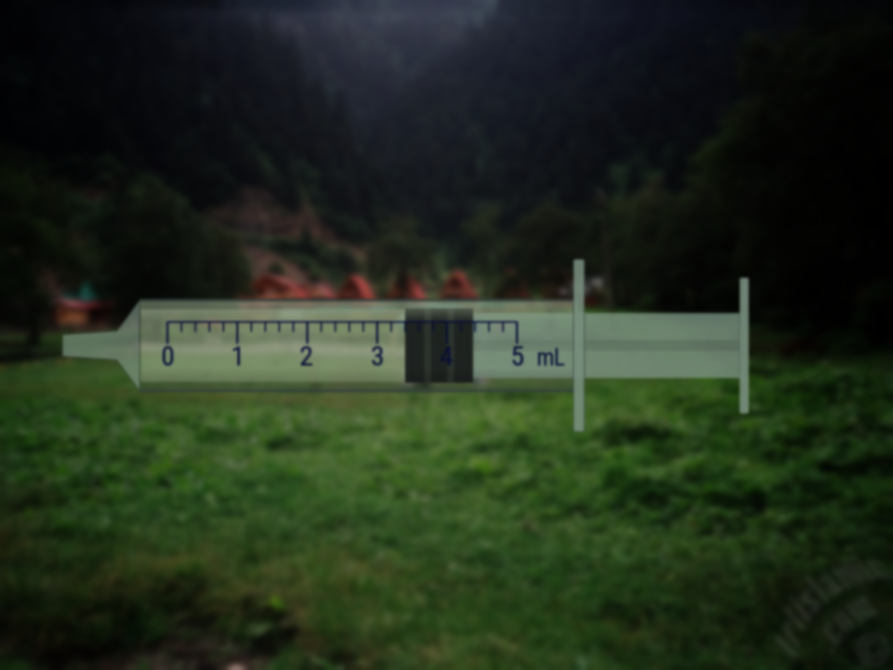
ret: {"value": 3.4, "unit": "mL"}
